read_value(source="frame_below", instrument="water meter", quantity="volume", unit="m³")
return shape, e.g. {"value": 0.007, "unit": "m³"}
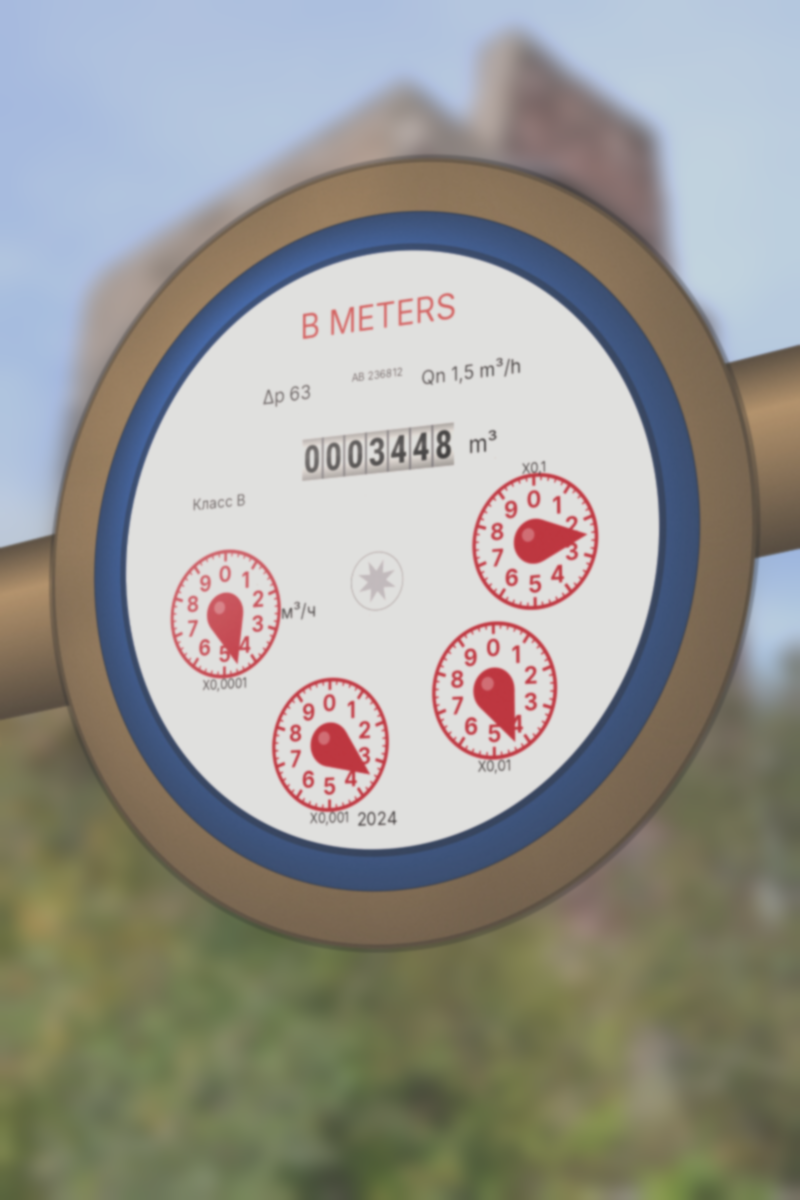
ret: {"value": 3448.2434, "unit": "m³"}
